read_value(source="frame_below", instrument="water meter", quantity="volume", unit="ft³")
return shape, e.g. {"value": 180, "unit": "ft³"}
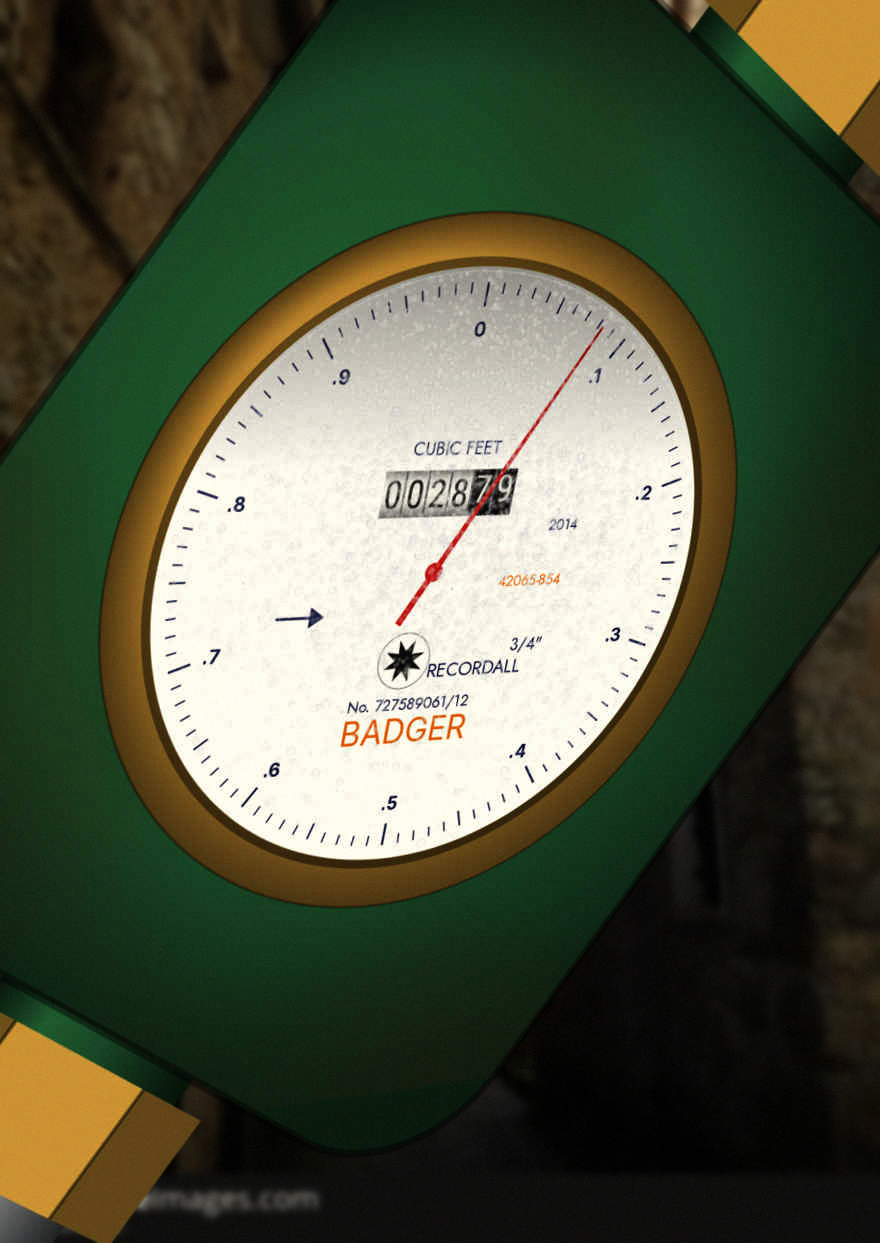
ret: {"value": 2879.08, "unit": "ft³"}
